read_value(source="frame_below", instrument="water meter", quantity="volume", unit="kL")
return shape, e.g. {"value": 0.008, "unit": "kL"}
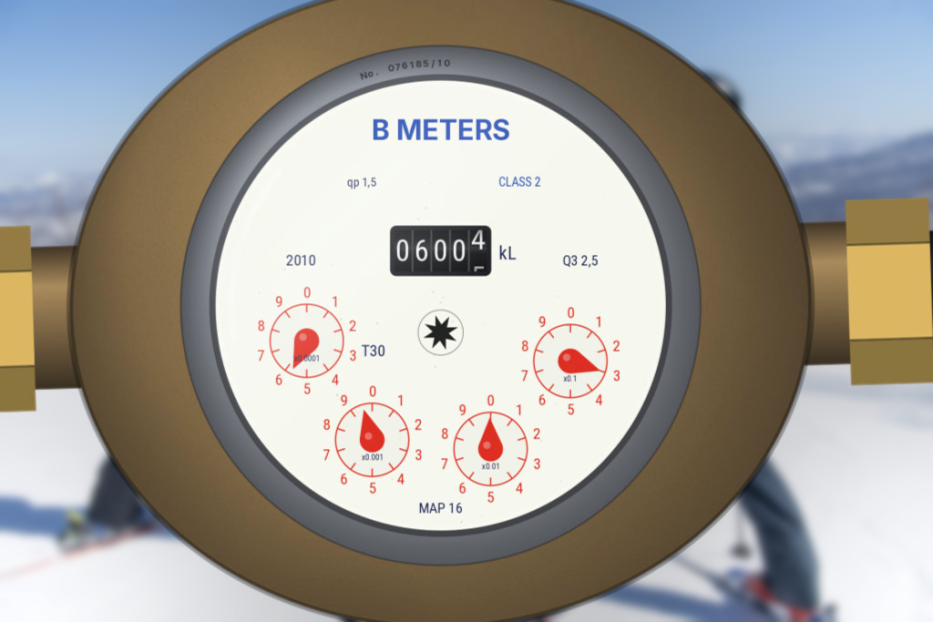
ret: {"value": 6004.2995, "unit": "kL"}
